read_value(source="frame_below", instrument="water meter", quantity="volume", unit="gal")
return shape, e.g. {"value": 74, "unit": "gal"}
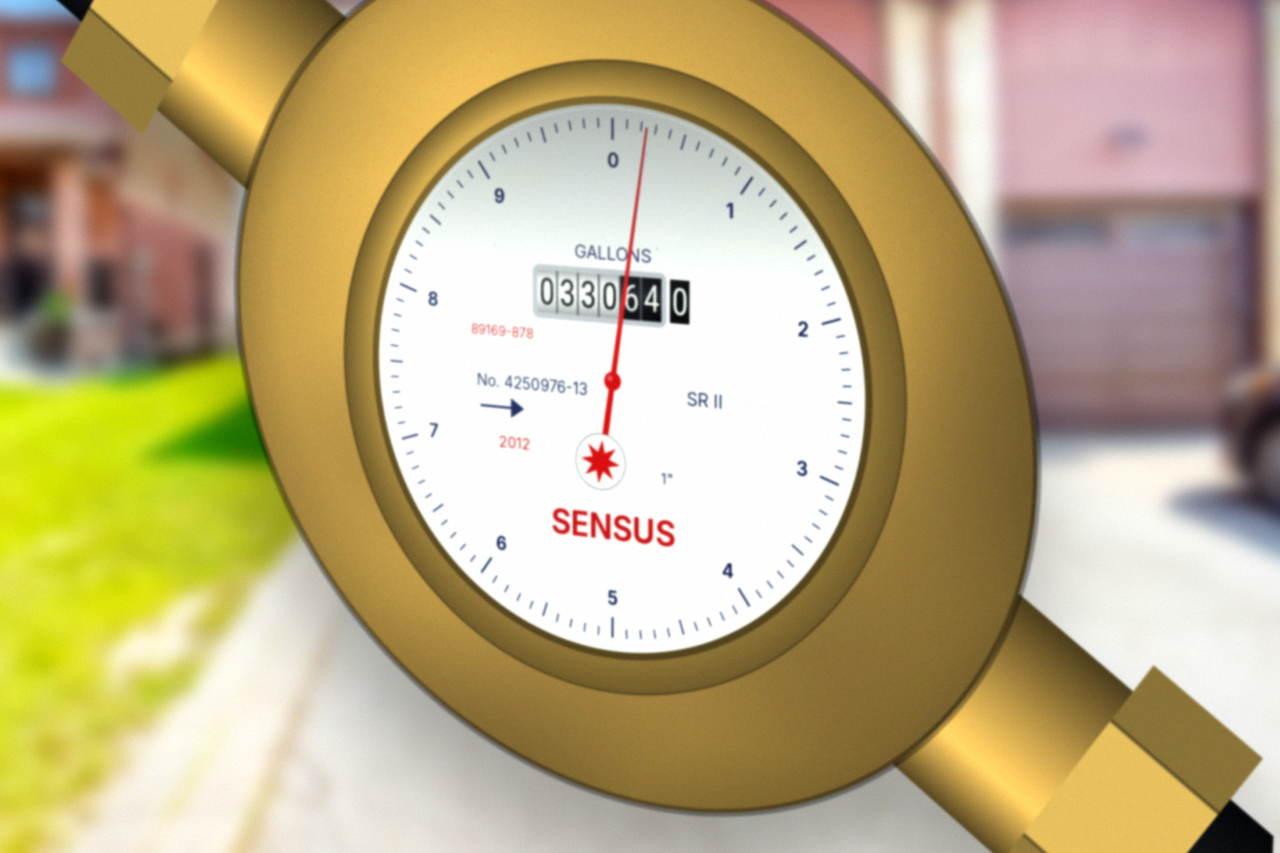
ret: {"value": 330640.2, "unit": "gal"}
